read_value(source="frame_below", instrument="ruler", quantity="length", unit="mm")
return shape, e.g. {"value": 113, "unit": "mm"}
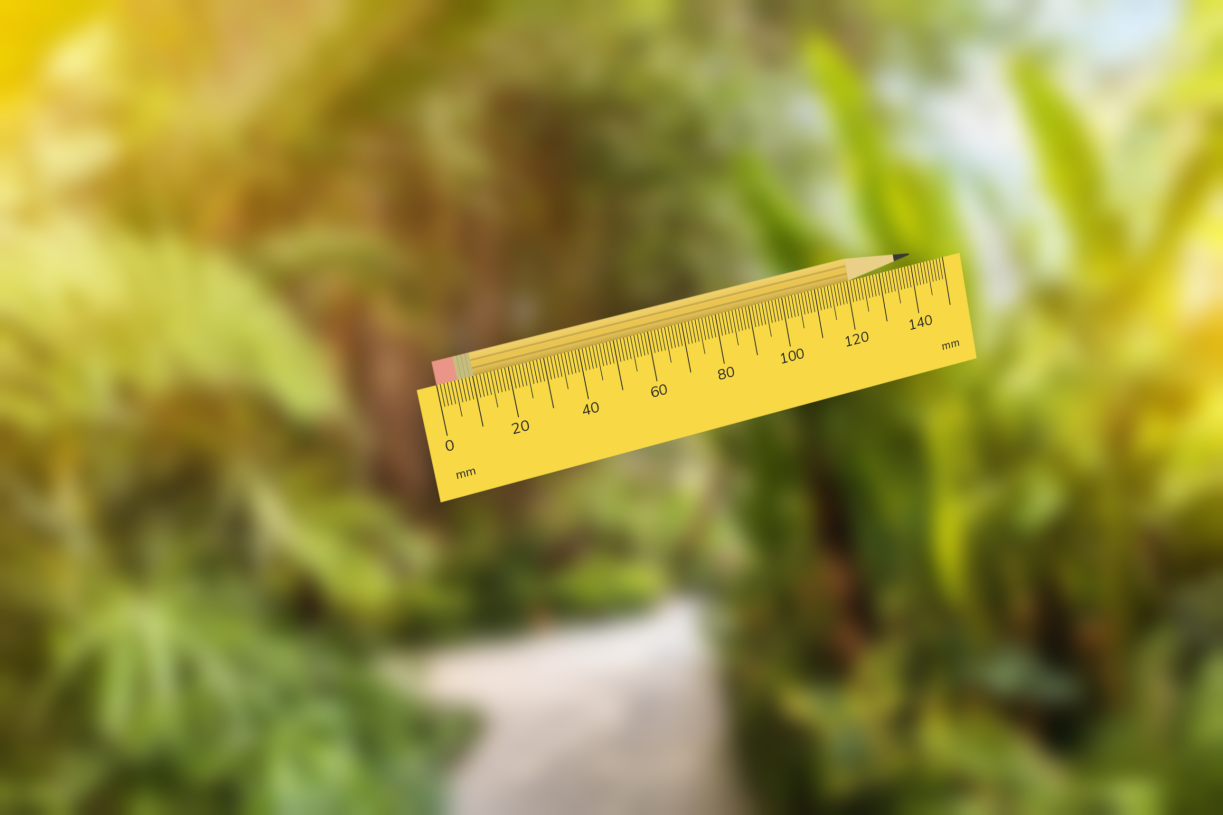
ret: {"value": 140, "unit": "mm"}
